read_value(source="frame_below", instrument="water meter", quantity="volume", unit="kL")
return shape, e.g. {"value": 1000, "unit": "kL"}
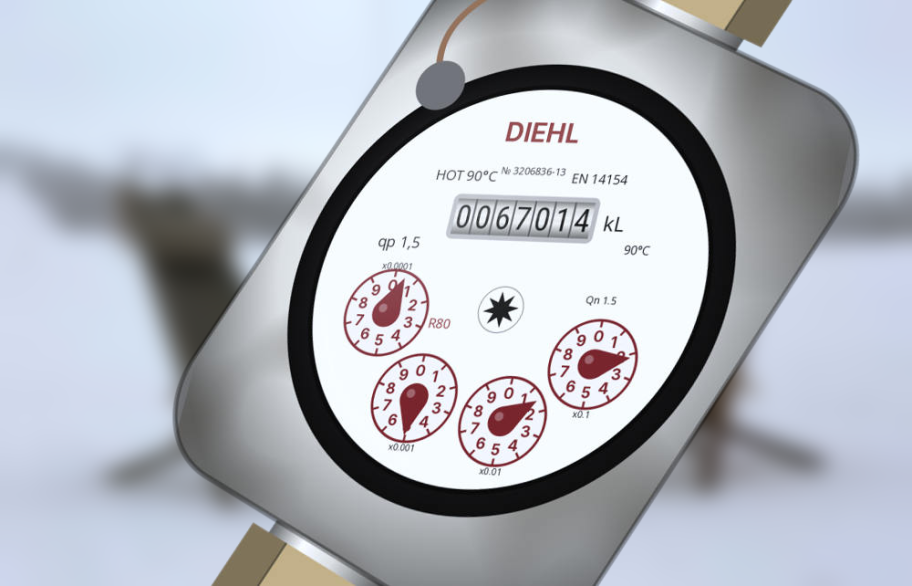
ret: {"value": 67014.2150, "unit": "kL"}
